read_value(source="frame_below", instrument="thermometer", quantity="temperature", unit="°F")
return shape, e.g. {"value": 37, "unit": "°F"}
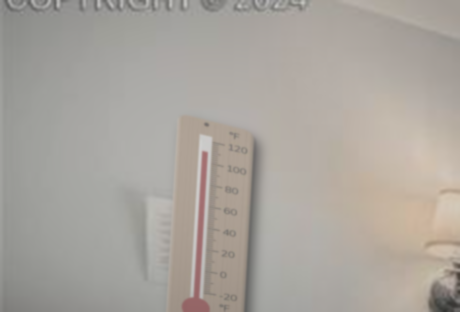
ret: {"value": 110, "unit": "°F"}
